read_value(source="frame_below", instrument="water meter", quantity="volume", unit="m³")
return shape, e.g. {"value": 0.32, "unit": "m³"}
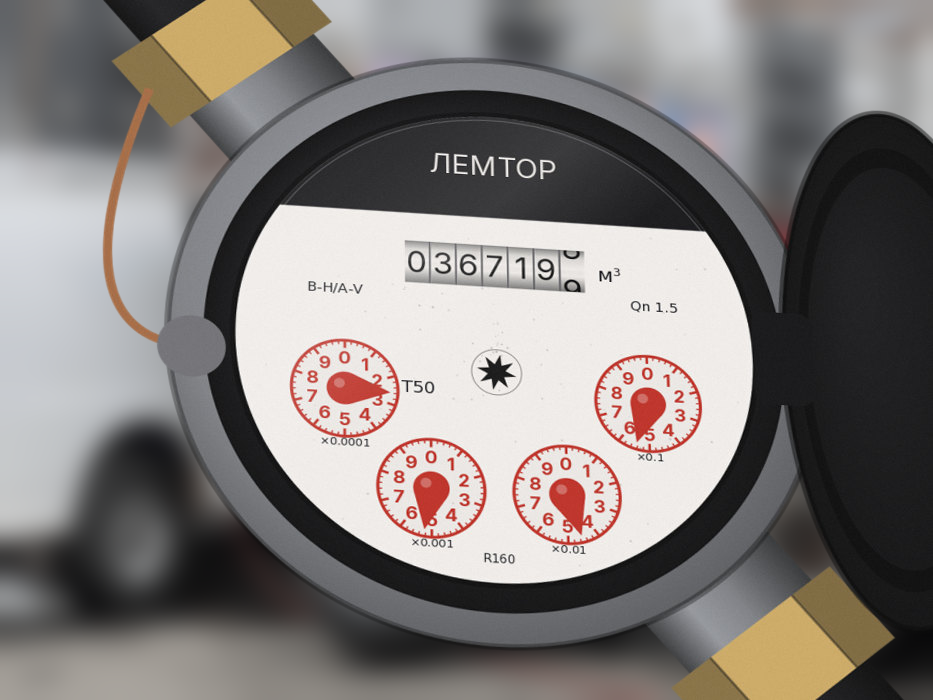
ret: {"value": 367198.5452, "unit": "m³"}
